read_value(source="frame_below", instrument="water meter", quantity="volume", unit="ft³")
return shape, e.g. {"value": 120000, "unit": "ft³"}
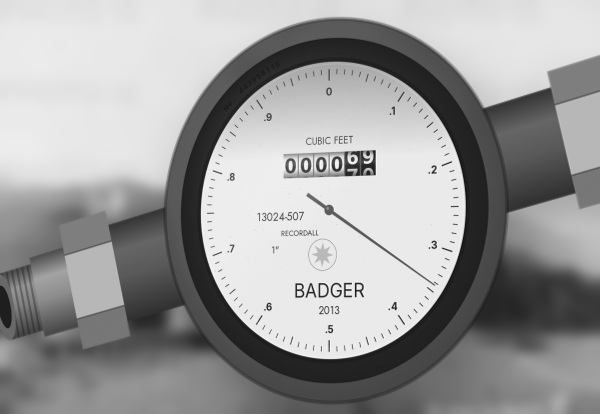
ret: {"value": 69.34, "unit": "ft³"}
